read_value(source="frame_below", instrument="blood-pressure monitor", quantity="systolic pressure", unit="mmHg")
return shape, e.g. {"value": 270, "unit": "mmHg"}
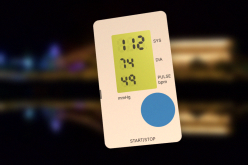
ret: {"value": 112, "unit": "mmHg"}
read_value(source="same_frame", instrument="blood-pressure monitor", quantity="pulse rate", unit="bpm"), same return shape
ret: {"value": 49, "unit": "bpm"}
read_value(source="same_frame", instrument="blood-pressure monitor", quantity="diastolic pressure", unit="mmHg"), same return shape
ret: {"value": 74, "unit": "mmHg"}
